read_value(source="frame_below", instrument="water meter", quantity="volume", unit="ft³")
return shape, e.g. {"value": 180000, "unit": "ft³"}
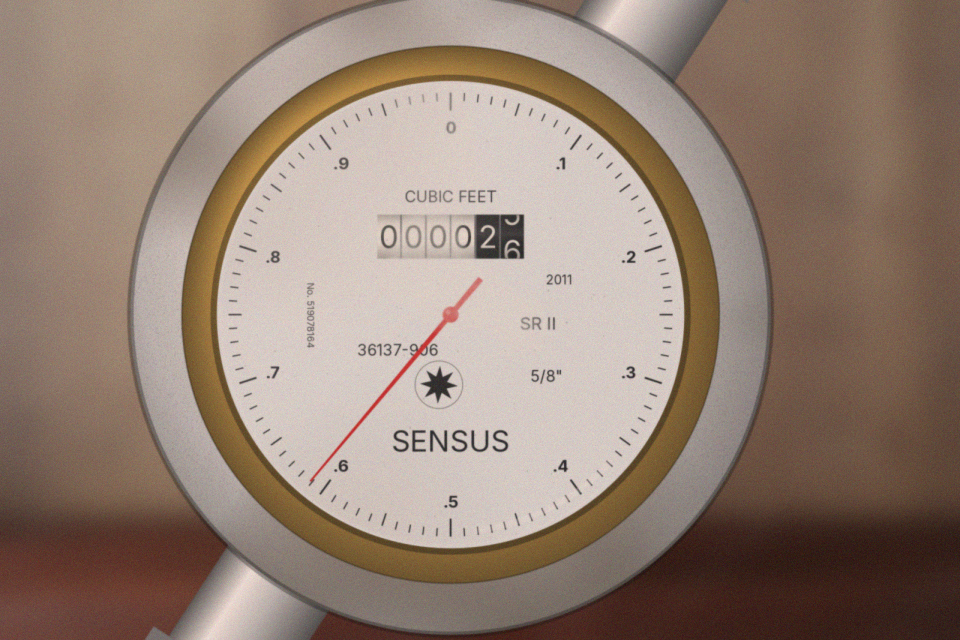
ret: {"value": 25.61, "unit": "ft³"}
